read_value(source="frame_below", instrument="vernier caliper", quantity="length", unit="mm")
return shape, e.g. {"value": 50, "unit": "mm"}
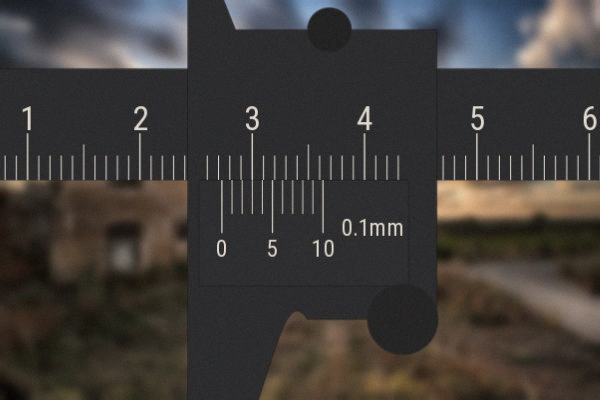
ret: {"value": 27.3, "unit": "mm"}
